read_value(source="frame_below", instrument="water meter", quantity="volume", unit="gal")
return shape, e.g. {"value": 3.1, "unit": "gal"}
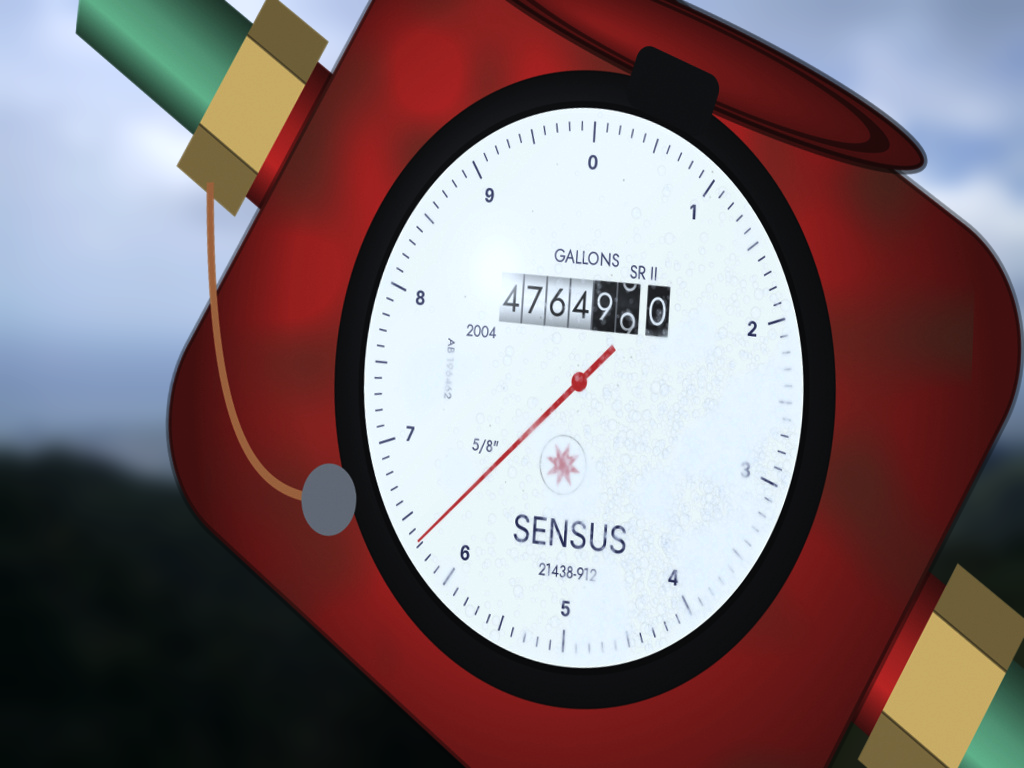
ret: {"value": 4764986.3, "unit": "gal"}
